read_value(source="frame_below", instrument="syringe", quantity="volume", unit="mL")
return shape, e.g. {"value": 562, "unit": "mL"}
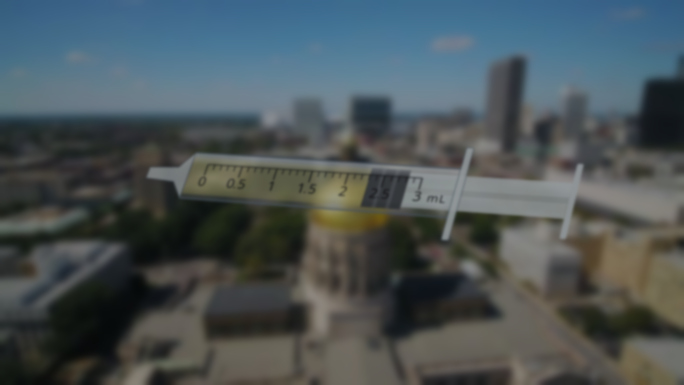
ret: {"value": 2.3, "unit": "mL"}
